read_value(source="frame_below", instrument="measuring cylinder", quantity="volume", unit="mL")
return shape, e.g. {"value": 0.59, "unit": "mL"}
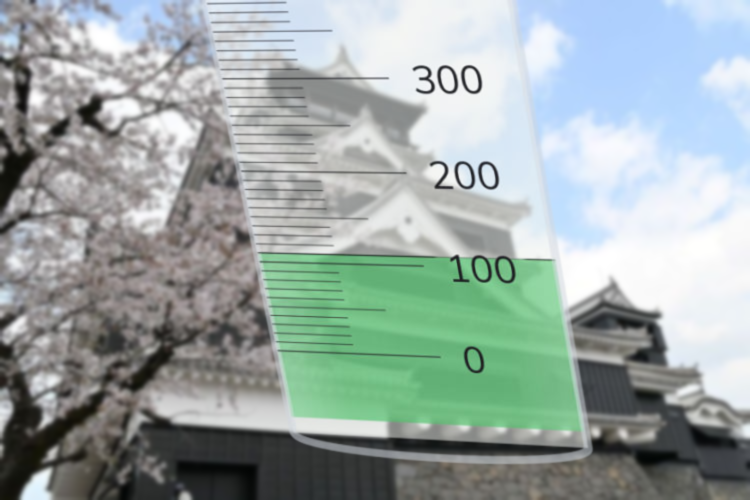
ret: {"value": 110, "unit": "mL"}
